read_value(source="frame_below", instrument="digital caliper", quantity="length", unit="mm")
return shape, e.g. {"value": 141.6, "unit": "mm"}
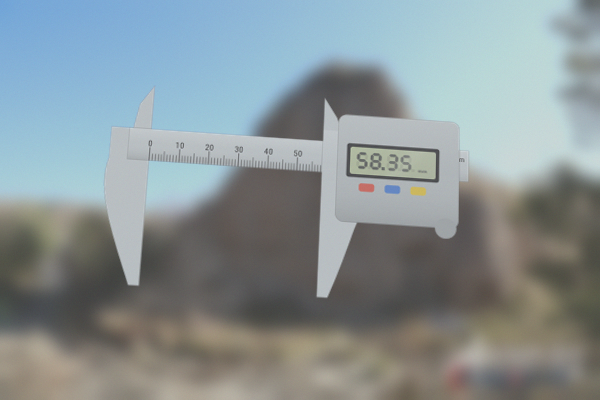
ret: {"value": 58.35, "unit": "mm"}
